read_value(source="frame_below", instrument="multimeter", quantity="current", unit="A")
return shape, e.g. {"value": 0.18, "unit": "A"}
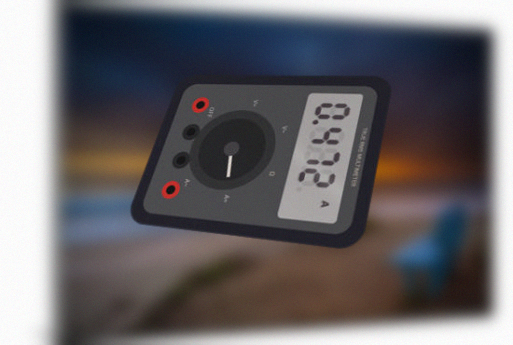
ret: {"value": 0.472, "unit": "A"}
